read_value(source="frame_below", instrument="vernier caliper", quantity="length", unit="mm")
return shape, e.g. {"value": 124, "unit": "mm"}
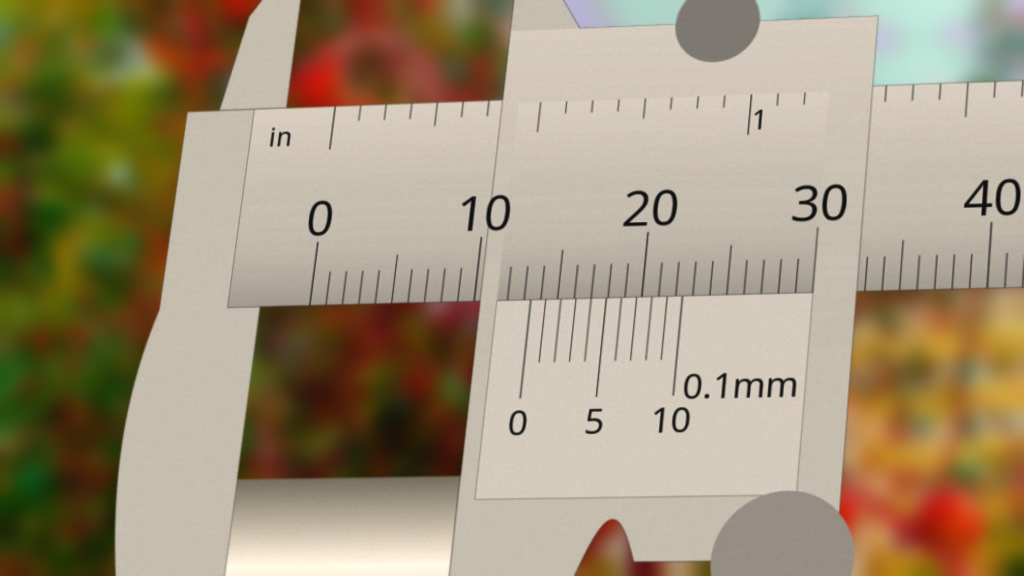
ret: {"value": 13.4, "unit": "mm"}
